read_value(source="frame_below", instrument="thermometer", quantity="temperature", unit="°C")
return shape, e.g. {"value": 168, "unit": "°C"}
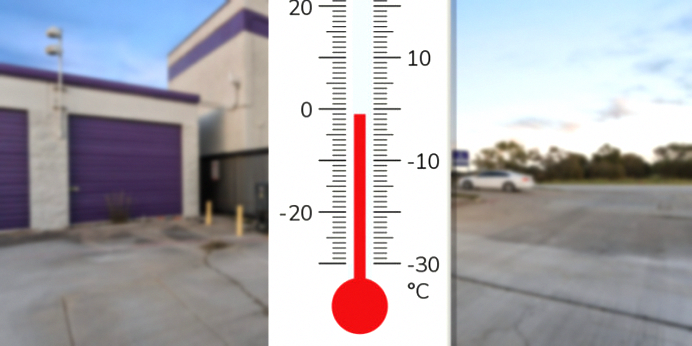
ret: {"value": -1, "unit": "°C"}
